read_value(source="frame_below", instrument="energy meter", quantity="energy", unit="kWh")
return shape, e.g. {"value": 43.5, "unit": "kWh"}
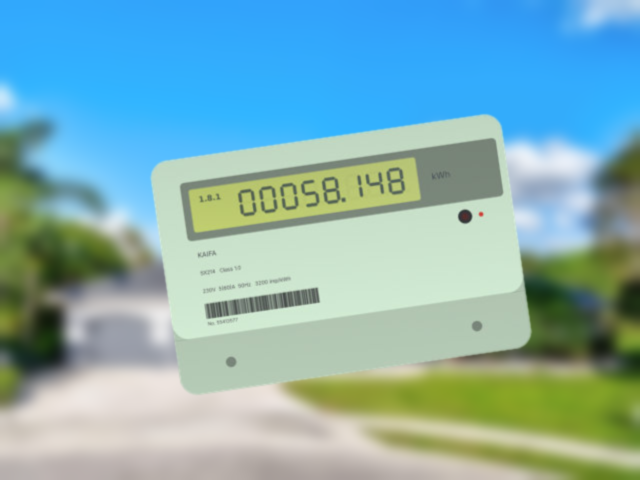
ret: {"value": 58.148, "unit": "kWh"}
